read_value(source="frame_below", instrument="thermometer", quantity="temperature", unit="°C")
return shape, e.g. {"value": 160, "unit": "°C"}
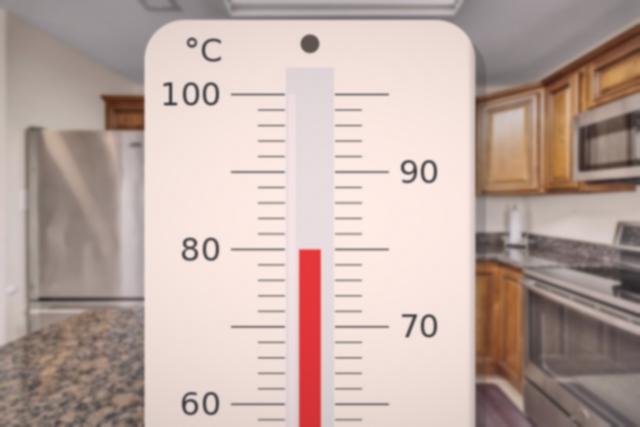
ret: {"value": 80, "unit": "°C"}
